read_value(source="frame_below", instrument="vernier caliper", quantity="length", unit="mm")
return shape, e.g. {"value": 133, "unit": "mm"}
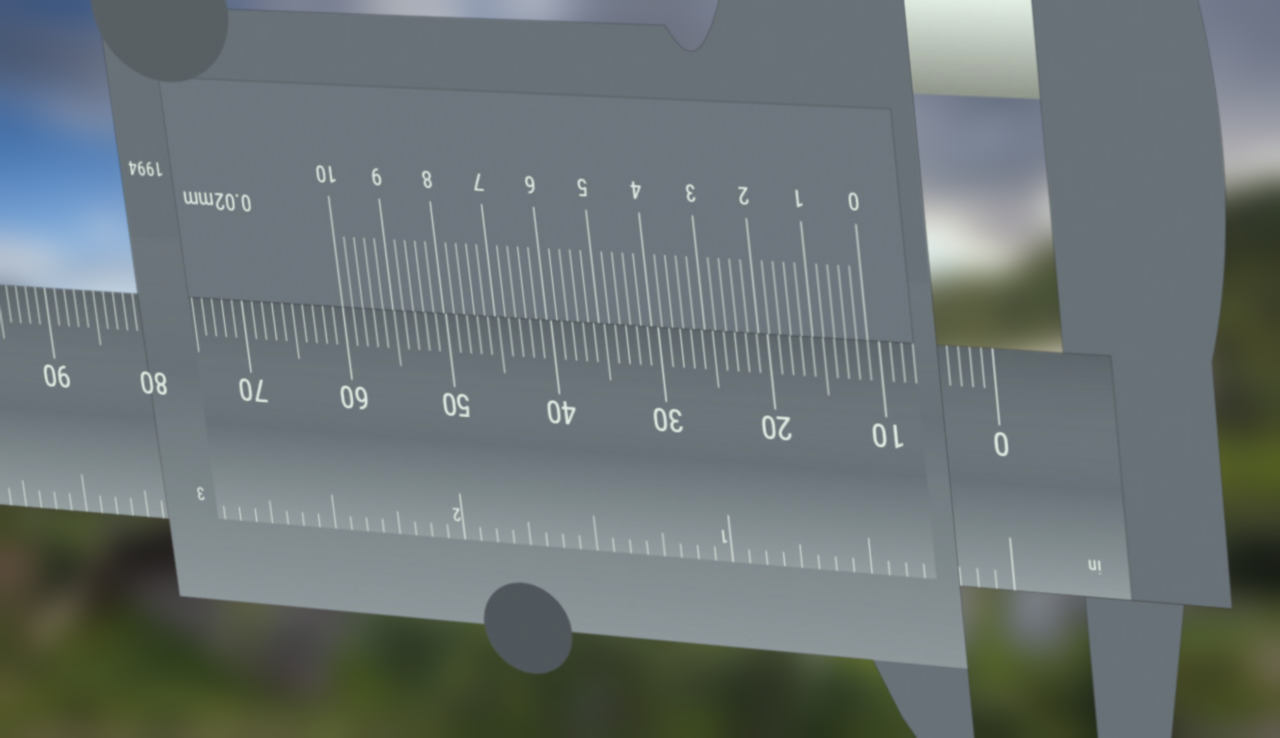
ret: {"value": 11.0, "unit": "mm"}
